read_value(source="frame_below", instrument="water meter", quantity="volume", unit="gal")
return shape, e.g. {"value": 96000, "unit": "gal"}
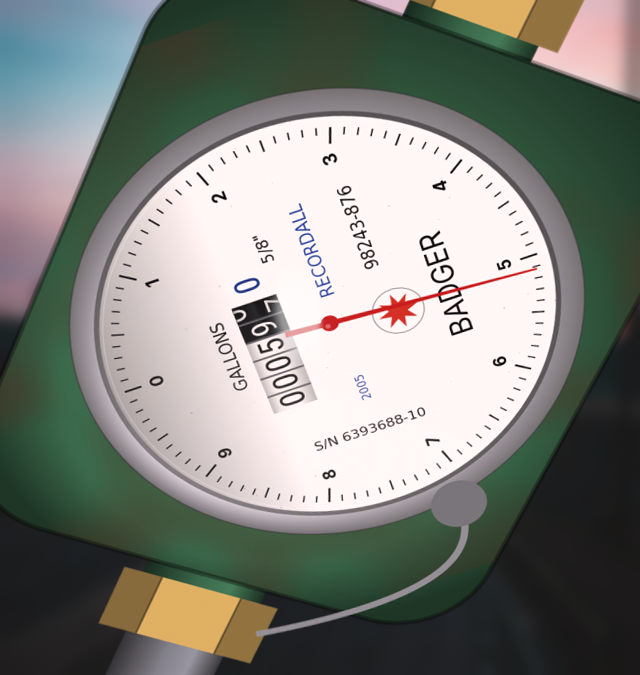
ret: {"value": 5965.1, "unit": "gal"}
